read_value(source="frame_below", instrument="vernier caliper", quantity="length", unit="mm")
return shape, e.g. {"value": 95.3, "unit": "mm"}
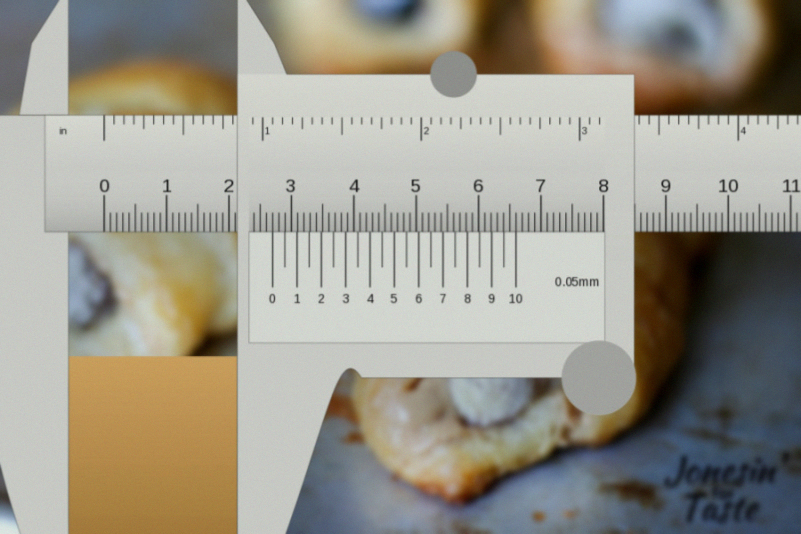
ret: {"value": 27.0, "unit": "mm"}
